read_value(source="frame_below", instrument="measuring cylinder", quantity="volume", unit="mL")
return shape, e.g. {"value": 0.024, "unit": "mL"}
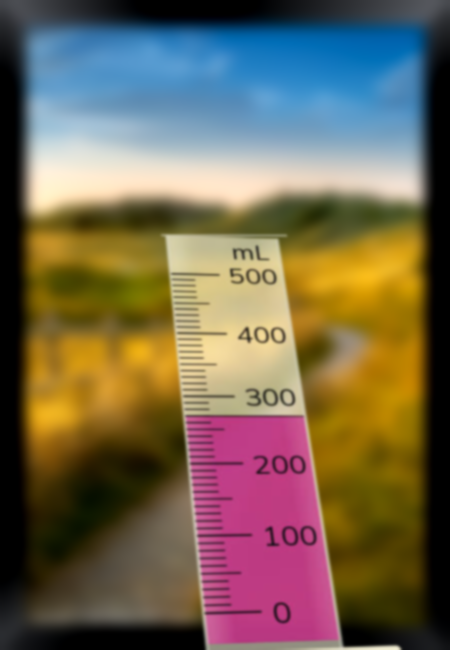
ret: {"value": 270, "unit": "mL"}
